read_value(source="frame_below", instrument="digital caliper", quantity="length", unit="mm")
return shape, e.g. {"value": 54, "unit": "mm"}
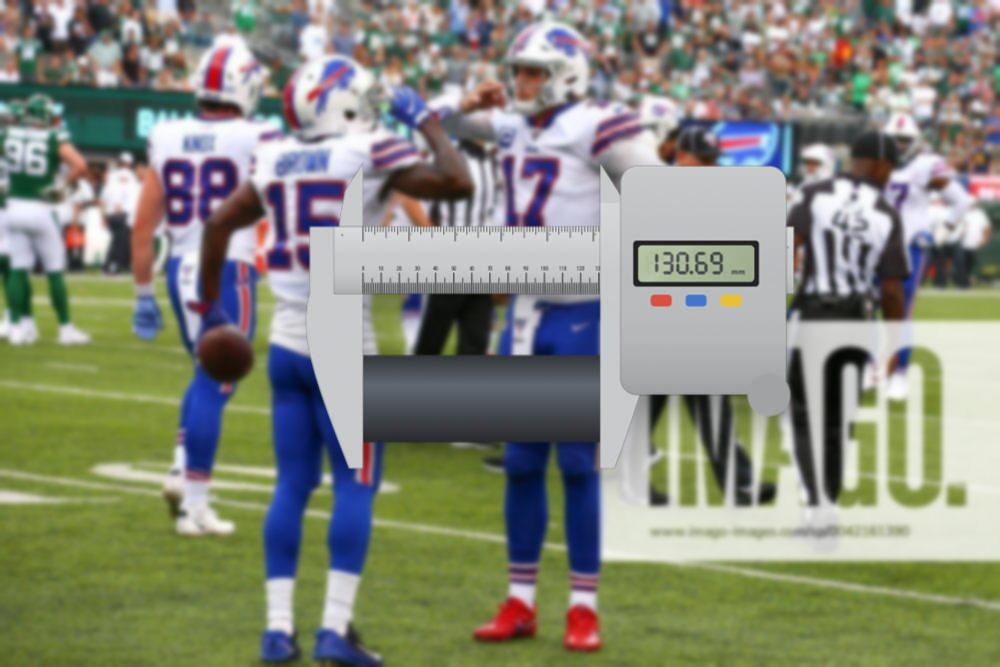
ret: {"value": 130.69, "unit": "mm"}
